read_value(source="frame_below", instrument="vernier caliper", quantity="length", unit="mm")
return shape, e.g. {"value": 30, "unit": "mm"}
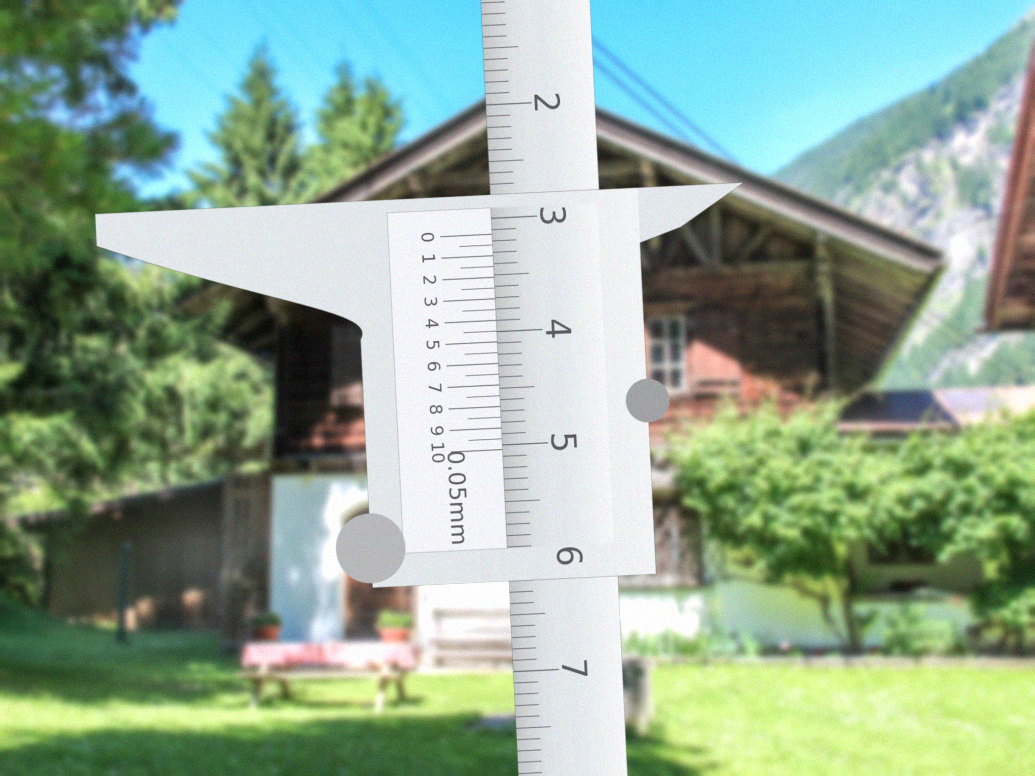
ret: {"value": 31.4, "unit": "mm"}
